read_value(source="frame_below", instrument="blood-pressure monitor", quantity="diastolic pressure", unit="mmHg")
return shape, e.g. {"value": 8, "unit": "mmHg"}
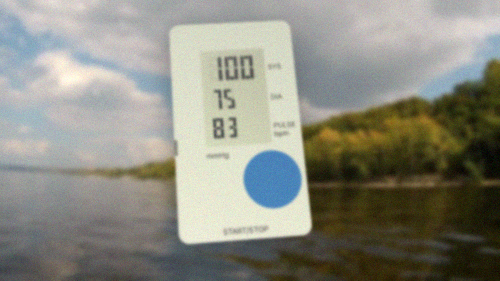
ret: {"value": 75, "unit": "mmHg"}
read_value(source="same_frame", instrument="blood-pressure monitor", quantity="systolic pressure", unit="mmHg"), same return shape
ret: {"value": 100, "unit": "mmHg"}
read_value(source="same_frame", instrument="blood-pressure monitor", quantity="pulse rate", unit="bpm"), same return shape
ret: {"value": 83, "unit": "bpm"}
